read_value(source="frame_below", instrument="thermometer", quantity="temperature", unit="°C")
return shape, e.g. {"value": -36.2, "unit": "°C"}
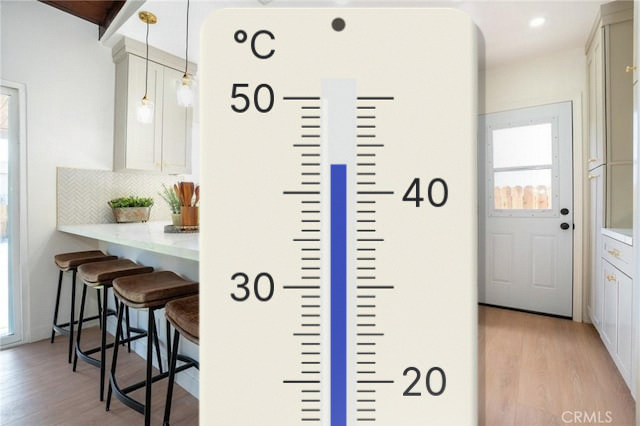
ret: {"value": 43, "unit": "°C"}
